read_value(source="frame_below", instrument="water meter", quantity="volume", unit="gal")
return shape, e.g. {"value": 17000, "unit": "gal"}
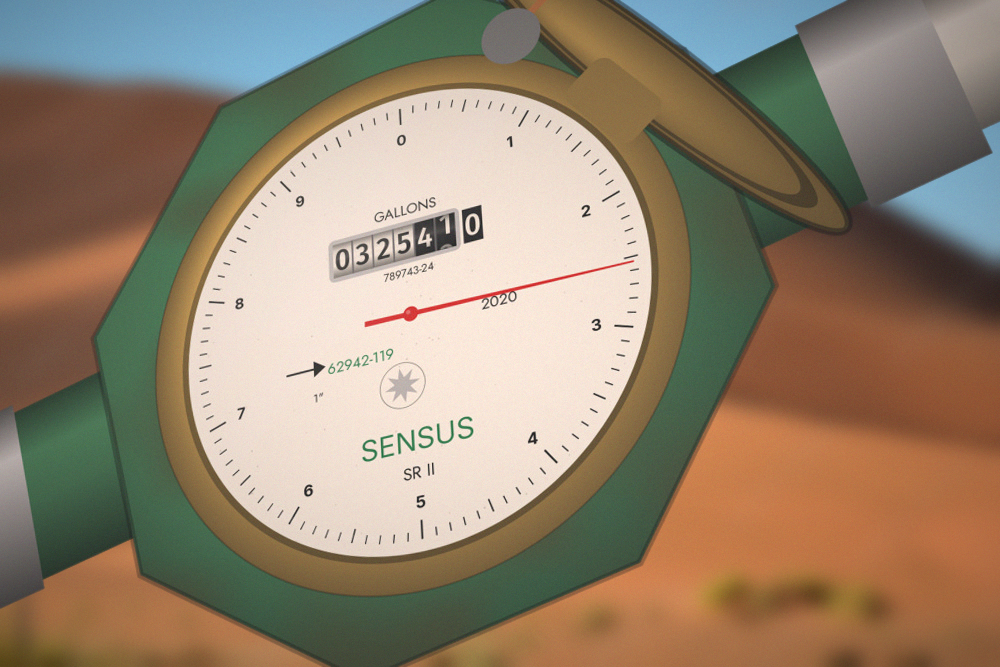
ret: {"value": 325412.5, "unit": "gal"}
